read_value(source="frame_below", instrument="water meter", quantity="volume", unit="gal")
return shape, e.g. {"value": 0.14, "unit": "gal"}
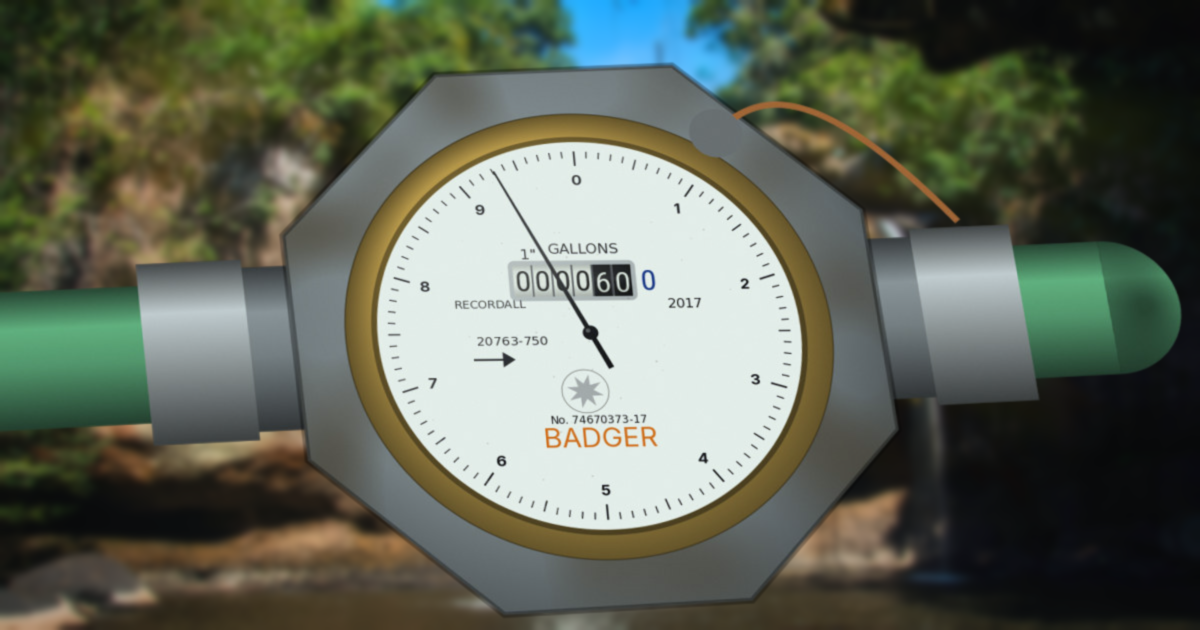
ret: {"value": 599.3, "unit": "gal"}
